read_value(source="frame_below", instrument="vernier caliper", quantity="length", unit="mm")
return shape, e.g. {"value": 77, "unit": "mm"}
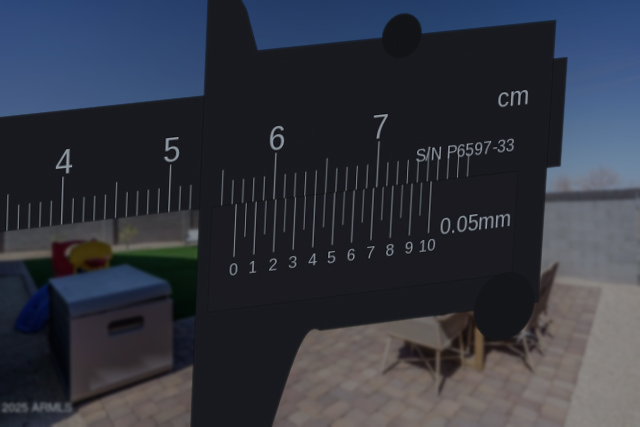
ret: {"value": 56.4, "unit": "mm"}
